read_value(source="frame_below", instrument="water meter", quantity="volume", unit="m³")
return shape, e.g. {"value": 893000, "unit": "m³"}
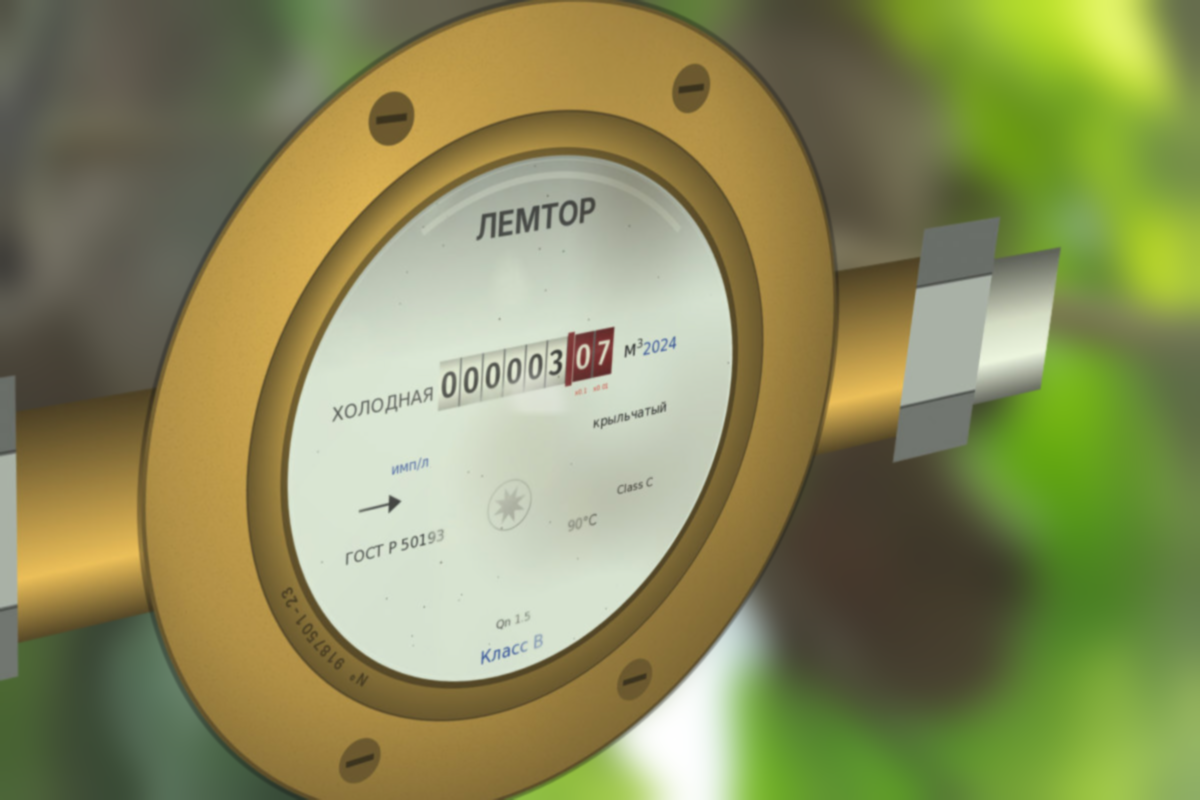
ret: {"value": 3.07, "unit": "m³"}
